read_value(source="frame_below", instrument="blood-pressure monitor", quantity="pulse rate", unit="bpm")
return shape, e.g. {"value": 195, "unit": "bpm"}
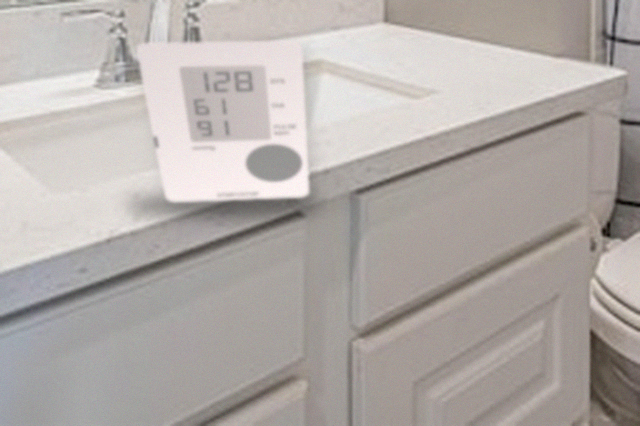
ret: {"value": 91, "unit": "bpm"}
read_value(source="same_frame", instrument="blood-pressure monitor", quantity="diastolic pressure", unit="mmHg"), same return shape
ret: {"value": 61, "unit": "mmHg"}
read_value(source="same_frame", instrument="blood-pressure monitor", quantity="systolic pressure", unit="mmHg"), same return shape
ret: {"value": 128, "unit": "mmHg"}
